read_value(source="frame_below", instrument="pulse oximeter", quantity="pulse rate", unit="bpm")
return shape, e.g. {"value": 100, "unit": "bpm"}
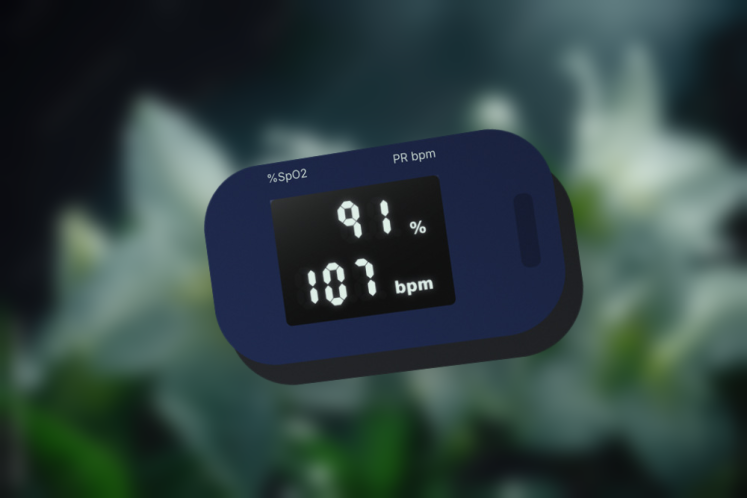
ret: {"value": 107, "unit": "bpm"}
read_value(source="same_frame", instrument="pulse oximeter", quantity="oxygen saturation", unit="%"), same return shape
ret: {"value": 91, "unit": "%"}
